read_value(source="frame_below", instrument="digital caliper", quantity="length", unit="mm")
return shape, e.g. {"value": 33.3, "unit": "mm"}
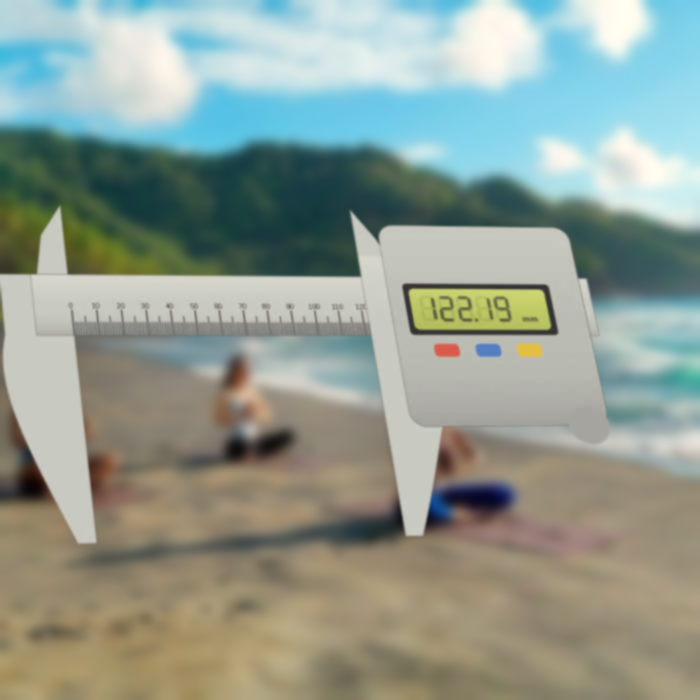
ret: {"value": 122.19, "unit": "mm"}
